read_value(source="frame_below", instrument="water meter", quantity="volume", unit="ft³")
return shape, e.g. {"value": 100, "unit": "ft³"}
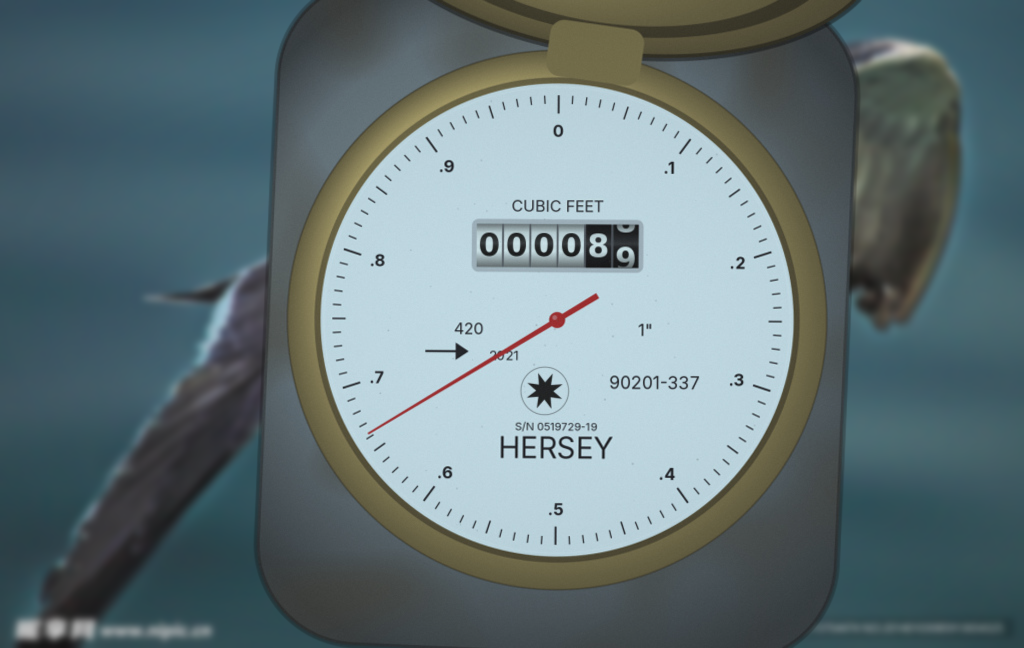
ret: {"value": 88.66, "unit": "ft³"}
